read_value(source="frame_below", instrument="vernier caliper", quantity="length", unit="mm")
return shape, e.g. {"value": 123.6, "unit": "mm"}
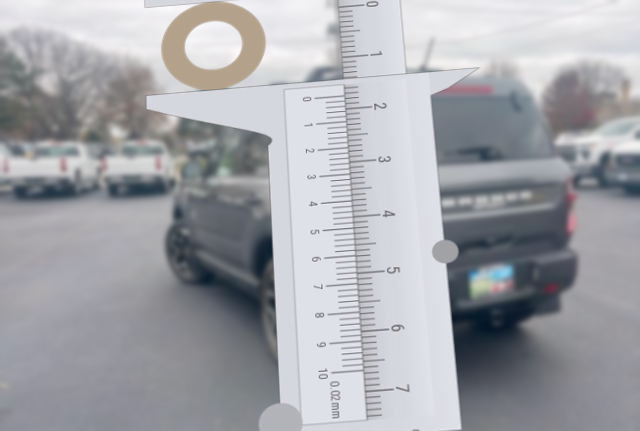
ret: {"value": 17.5, "unit": "mm"}
